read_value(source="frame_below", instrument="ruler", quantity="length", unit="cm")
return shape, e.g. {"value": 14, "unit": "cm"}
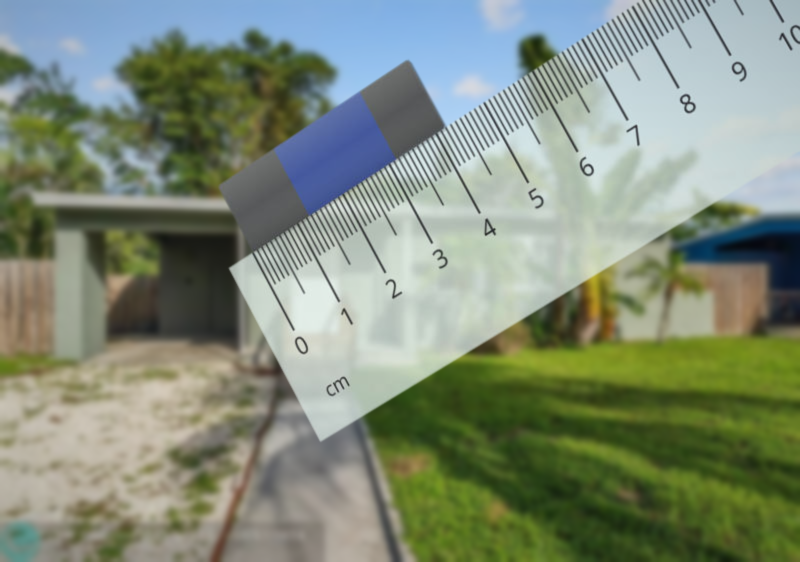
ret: {"value": 4.2, "unit": "cm"}
